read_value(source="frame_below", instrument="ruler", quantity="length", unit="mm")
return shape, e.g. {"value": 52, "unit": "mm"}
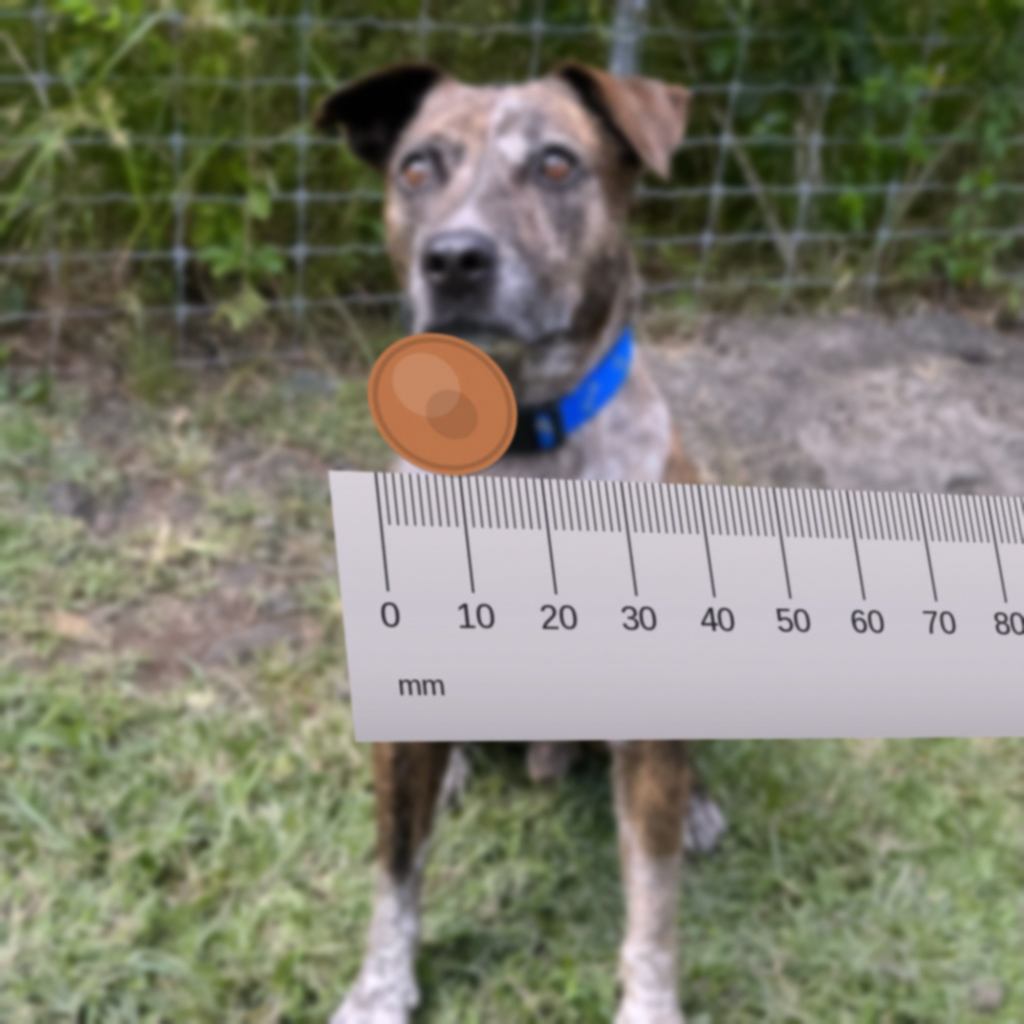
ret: {"value": 18, "unit": "mm"}
